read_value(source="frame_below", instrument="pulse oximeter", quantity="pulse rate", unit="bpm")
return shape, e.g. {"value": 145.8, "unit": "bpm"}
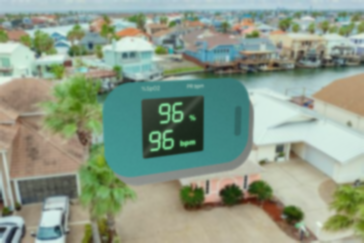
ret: {"value": 96, "unit": "bpm"}
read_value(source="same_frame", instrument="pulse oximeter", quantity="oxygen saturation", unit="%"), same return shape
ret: {"value": 96, "unit": "%"}
